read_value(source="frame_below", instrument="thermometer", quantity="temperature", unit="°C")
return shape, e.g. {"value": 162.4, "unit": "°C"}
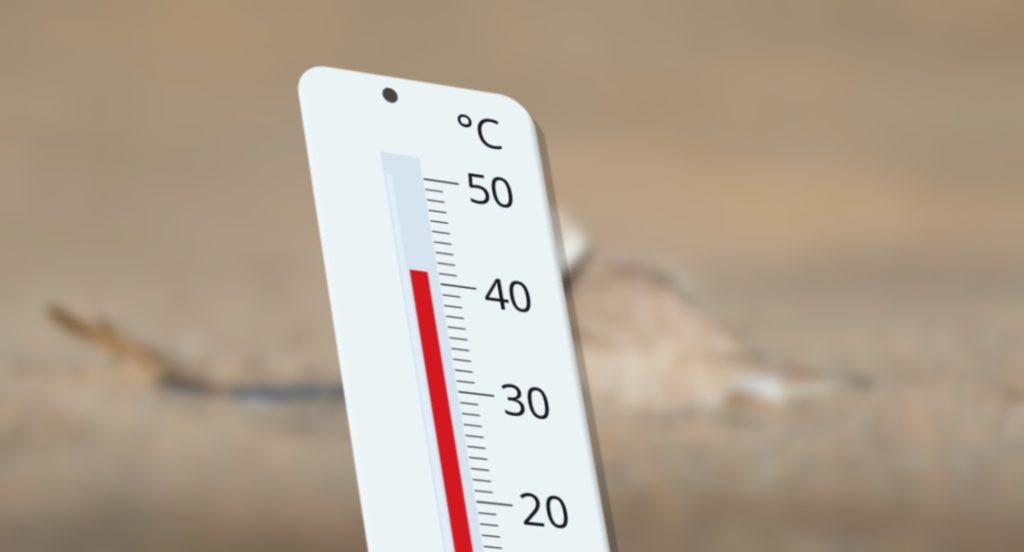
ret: {"value": 41, "unit": "°C"}
